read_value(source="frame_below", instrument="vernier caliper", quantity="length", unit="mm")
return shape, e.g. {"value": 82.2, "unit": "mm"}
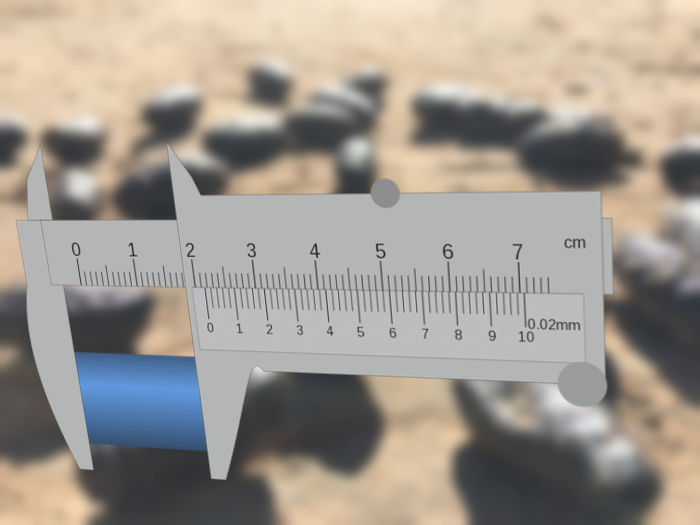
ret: {"value": 21.6, "unit": "mm"}
